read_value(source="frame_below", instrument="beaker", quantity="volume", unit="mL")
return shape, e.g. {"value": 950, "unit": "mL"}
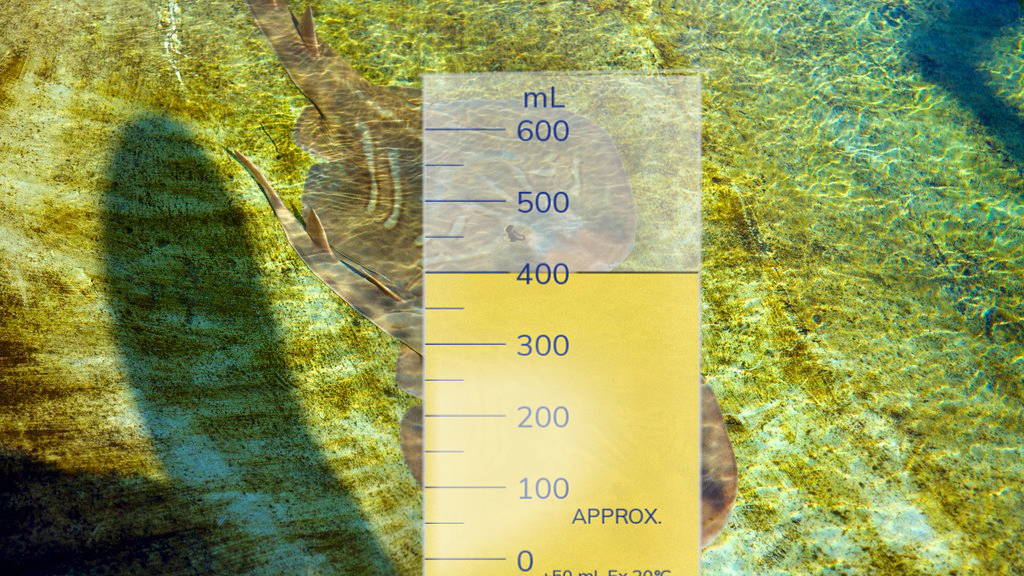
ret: {"value": 400, "unit": "mL"}
